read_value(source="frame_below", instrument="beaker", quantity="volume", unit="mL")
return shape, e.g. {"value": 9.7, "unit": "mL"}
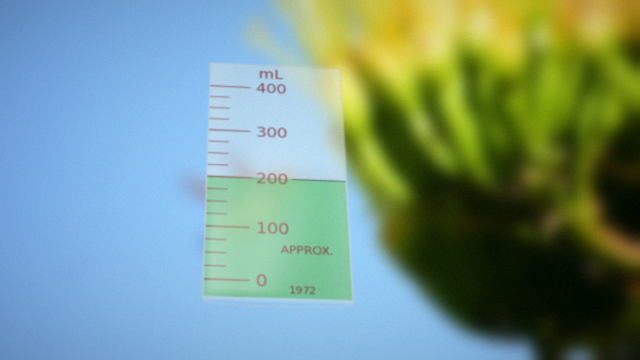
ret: {"value": 200, "unit": "mL"}
